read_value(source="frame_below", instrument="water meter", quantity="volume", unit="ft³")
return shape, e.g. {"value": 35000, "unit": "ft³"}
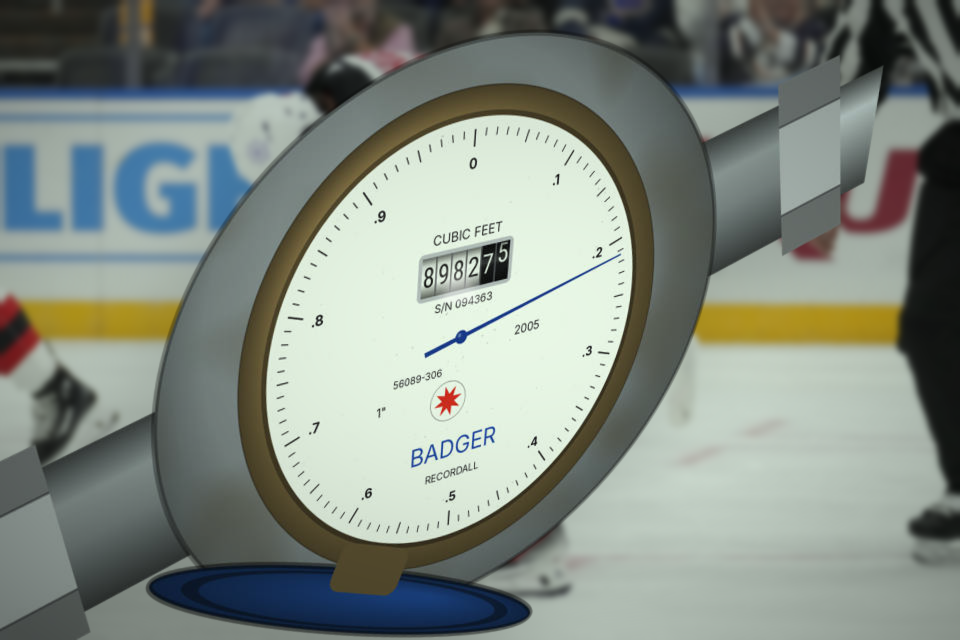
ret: {"value": 898275.21, "unit": "ft³"}
